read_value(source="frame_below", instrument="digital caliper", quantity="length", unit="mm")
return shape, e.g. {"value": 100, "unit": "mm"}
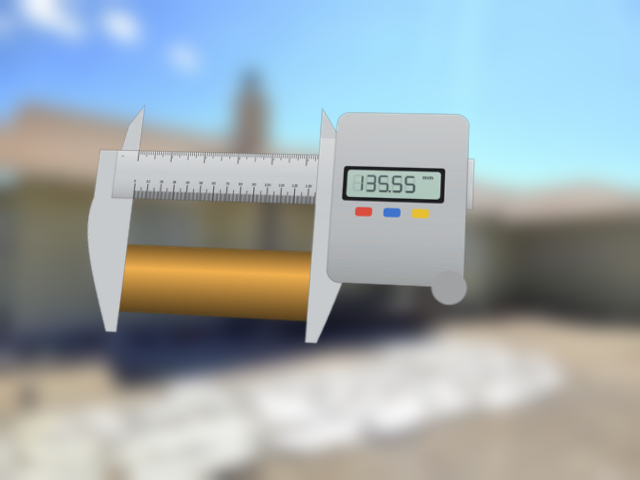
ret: {"value": 135.55, "unit": "mm"}
